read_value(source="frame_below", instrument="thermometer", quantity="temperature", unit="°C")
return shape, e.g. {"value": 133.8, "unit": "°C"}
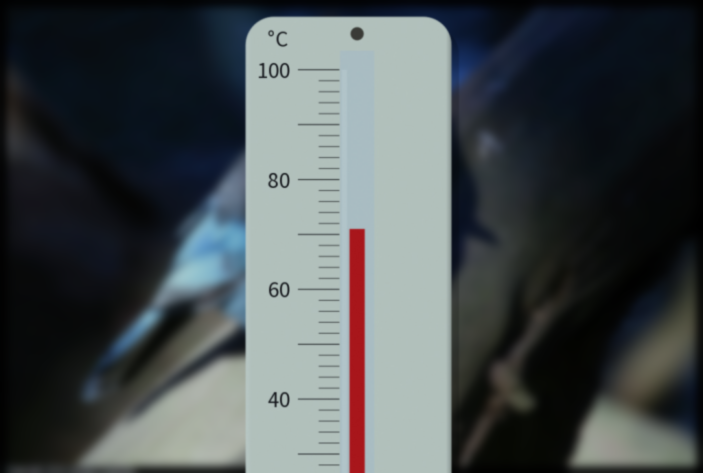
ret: {"value": 71, "unit": "°C"}
